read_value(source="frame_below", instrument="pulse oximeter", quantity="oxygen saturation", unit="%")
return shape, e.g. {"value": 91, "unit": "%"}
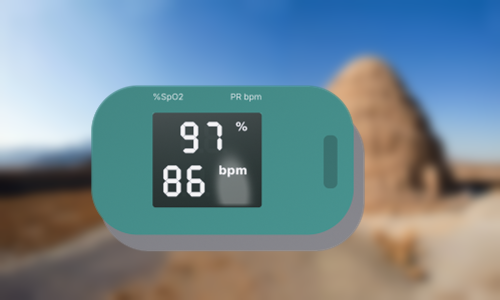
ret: {"value": 97, "unit": "%"}
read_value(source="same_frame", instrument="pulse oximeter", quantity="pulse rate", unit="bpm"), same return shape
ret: {"value": 86, "unit": "bpm"}
